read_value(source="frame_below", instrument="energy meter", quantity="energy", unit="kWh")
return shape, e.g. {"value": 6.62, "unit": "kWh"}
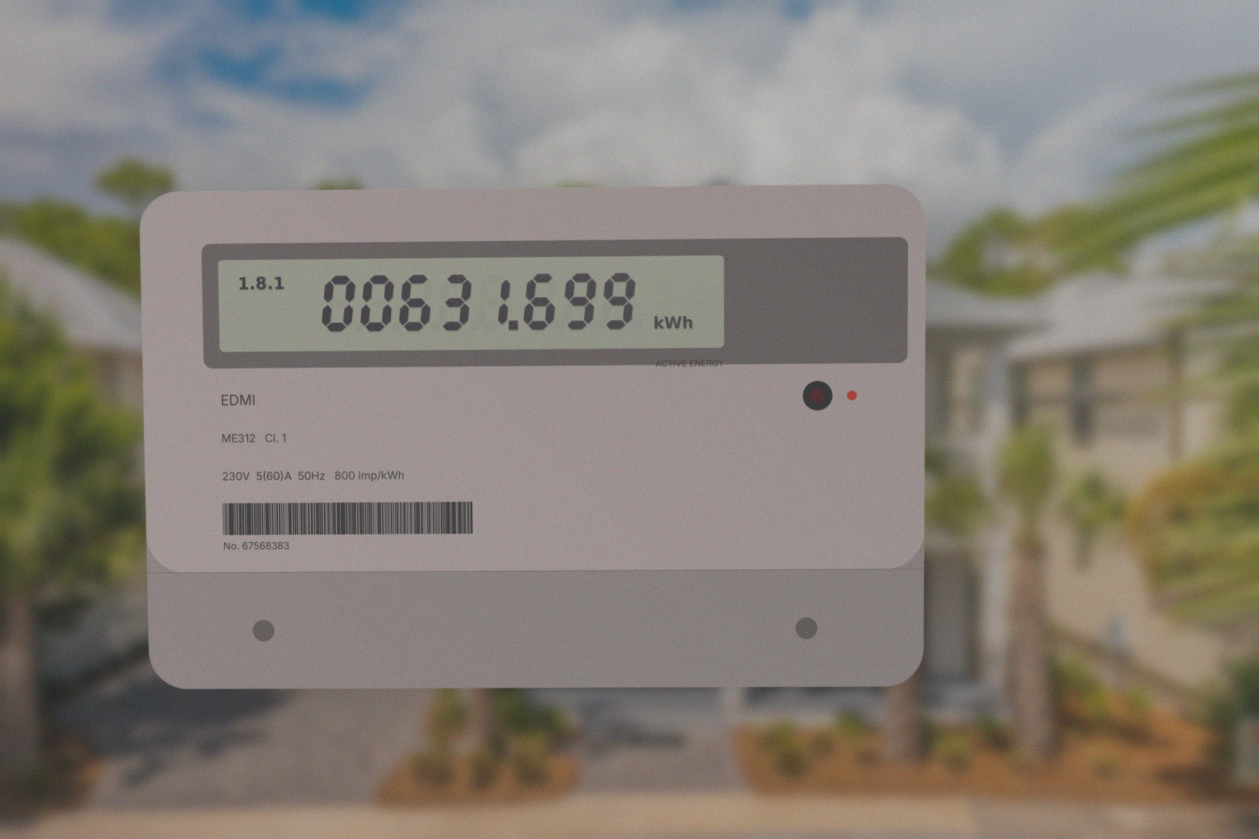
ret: {"value": 631.699, "unit": "kWh"}
